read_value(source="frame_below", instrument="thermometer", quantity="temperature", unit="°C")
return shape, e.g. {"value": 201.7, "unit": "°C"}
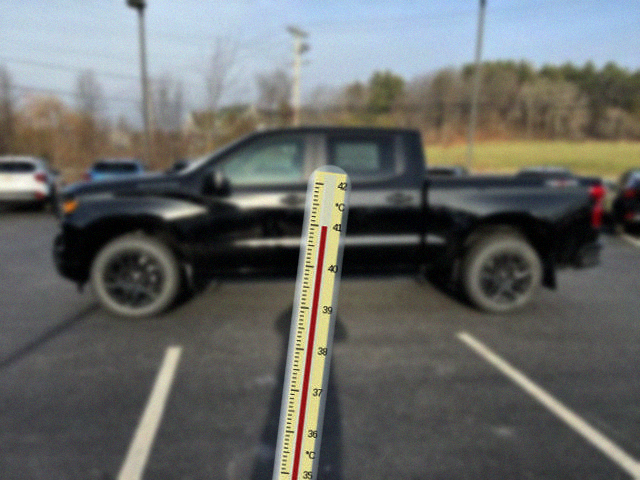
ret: {"value": 41, "unit": "°C"}
